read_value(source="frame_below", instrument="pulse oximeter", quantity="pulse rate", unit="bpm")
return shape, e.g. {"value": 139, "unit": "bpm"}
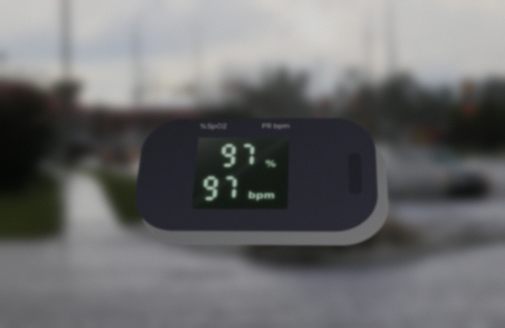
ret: {"value": 97, "unit": "bpm"}
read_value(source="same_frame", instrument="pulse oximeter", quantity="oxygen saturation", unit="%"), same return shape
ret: {"value": 97, "unit": "%"}
